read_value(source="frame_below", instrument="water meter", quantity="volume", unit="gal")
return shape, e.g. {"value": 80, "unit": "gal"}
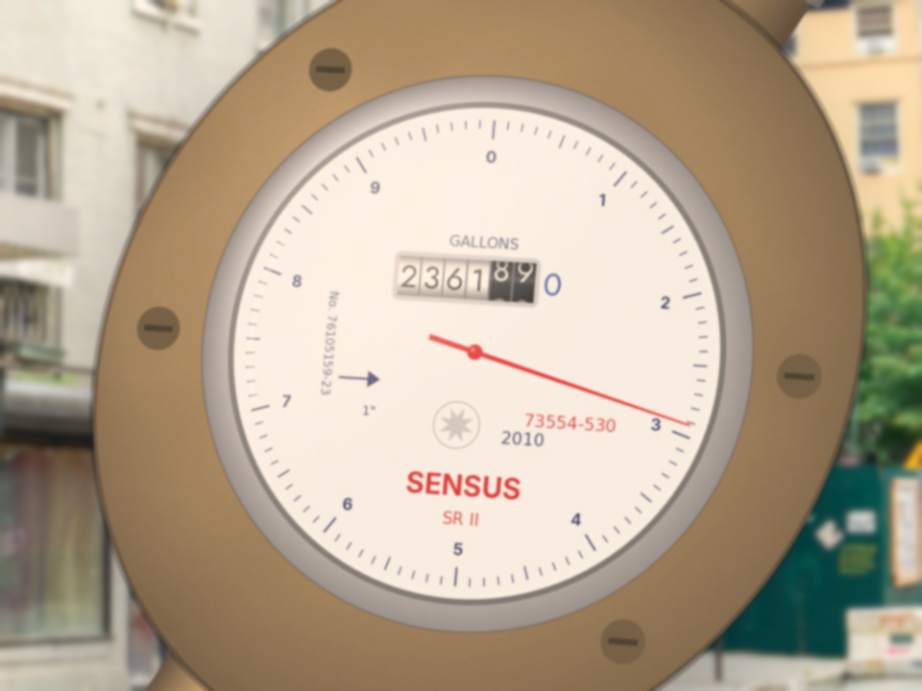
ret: {"value": 2361892.9, "unit": "gal"}
